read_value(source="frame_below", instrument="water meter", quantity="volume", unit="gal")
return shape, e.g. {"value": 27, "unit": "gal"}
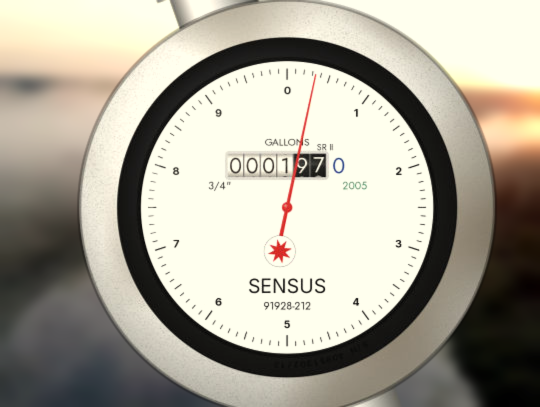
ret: {"value": 1970.3, "unit": "gal"}
